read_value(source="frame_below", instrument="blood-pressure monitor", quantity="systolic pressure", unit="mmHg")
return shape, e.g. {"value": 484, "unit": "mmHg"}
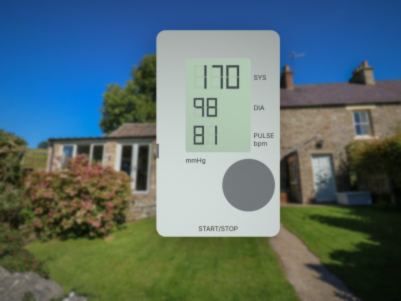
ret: {"value": 170, "unit": "mmHg"}
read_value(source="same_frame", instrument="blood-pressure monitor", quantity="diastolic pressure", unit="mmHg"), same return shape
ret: {"value": 98, "unit": "mmHg"}
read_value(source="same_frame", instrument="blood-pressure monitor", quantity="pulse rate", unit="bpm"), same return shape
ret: {"value": 81, "unit": "bpm"}
